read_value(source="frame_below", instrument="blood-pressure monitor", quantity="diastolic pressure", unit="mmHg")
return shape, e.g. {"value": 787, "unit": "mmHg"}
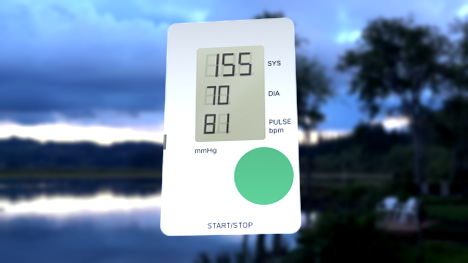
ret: {"value": 70, "unit": "mmHg"}
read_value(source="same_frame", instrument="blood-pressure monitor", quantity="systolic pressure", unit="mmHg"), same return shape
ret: {"value": 155, "unit": "mmHg"}
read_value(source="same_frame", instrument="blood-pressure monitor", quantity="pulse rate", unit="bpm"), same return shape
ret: {"value": 81, "unit": "bpm"}
